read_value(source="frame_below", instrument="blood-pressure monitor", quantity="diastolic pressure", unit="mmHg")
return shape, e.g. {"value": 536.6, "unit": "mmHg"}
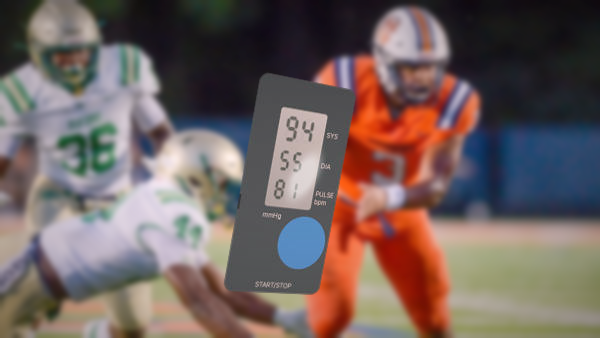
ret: {"value": 55, "unit": "mmHg"}
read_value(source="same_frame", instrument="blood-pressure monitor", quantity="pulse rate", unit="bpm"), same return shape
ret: {"value": 81, "unit": "bpm"}
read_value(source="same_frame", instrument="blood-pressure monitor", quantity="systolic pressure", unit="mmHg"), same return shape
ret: {"value": 94, "unit": "mmHg"}
